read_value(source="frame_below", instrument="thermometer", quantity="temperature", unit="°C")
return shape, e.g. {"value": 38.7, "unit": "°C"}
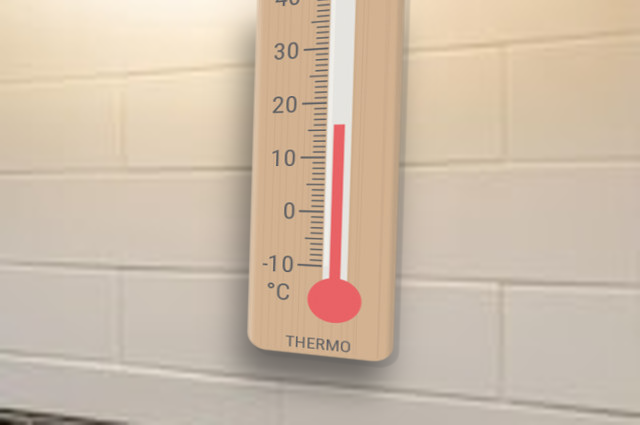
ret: {"value": 16, "unit": "°C"}
